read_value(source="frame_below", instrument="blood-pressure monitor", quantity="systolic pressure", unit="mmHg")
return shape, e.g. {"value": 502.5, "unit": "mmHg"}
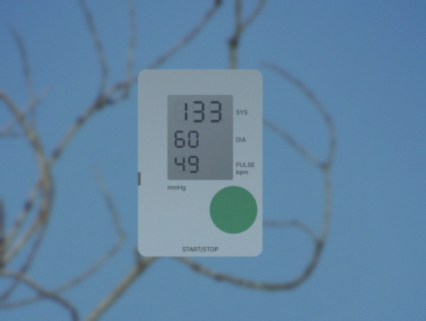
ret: {"value": 133, "unit": "mmHg"}
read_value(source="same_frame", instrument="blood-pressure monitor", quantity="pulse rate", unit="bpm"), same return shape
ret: {"value": 49, "unit": "bpm"}
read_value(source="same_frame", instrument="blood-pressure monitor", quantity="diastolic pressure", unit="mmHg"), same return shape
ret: {"value": 60, "unit": "mmHg"}
